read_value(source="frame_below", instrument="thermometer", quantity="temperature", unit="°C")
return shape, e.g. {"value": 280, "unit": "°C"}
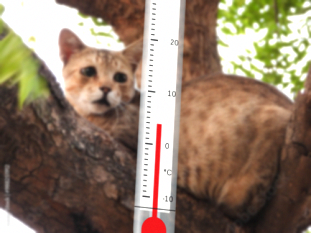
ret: {"value": 4, "unit": "°C"}
